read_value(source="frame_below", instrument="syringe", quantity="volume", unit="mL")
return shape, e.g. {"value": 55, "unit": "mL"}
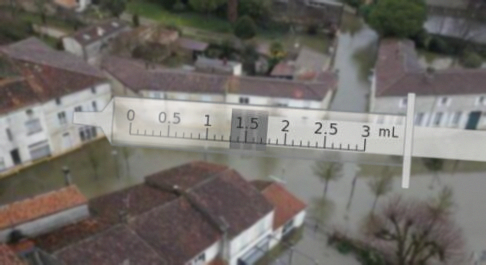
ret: {"value": 1.3, "unit": "mL"}
